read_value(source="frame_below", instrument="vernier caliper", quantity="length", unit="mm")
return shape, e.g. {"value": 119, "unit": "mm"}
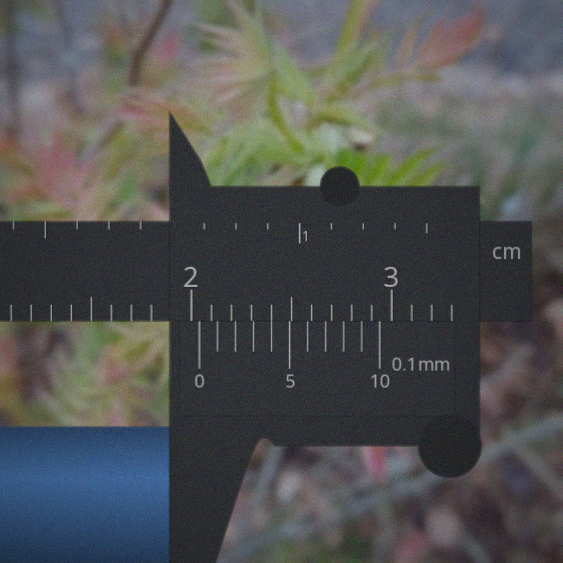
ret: {"value": 20.4, "unit": "mm"}
